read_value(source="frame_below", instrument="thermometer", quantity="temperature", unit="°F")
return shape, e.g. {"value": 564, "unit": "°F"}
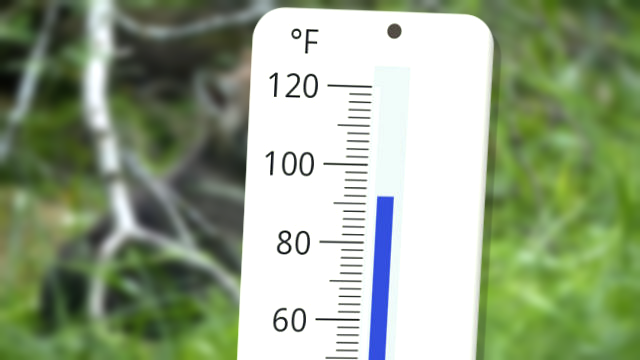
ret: {"value": 92, "unit": "°F"}
